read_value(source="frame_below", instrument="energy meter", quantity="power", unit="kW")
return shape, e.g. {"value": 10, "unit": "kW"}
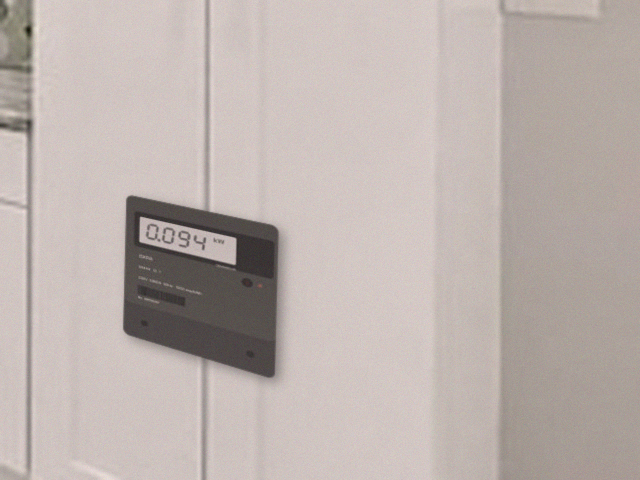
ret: {"value": 0.094, "unit": "kW"}
